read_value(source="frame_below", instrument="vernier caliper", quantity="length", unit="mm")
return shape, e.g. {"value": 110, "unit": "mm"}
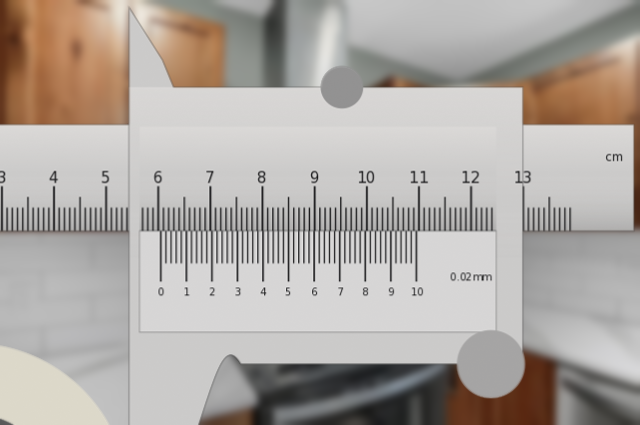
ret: {"value": 60.5, "unit": "mm"}
